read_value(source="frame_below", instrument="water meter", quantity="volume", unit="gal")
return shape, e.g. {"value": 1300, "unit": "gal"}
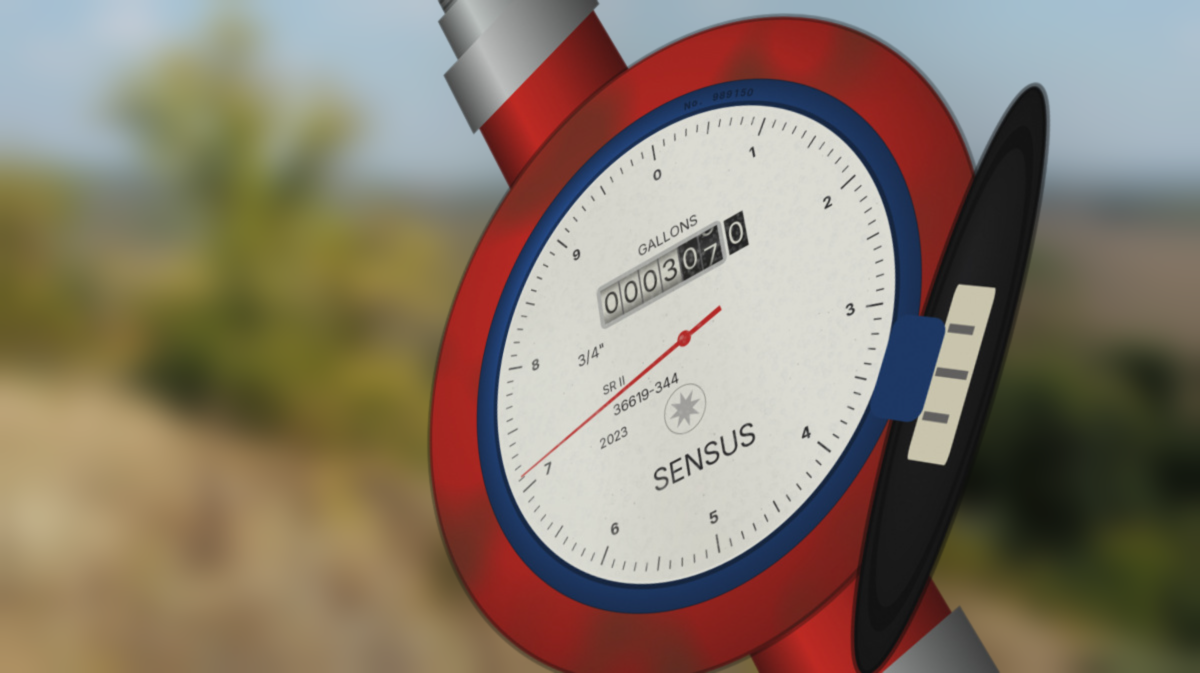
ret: {"value": 3067.1, "unit": "gal"}
